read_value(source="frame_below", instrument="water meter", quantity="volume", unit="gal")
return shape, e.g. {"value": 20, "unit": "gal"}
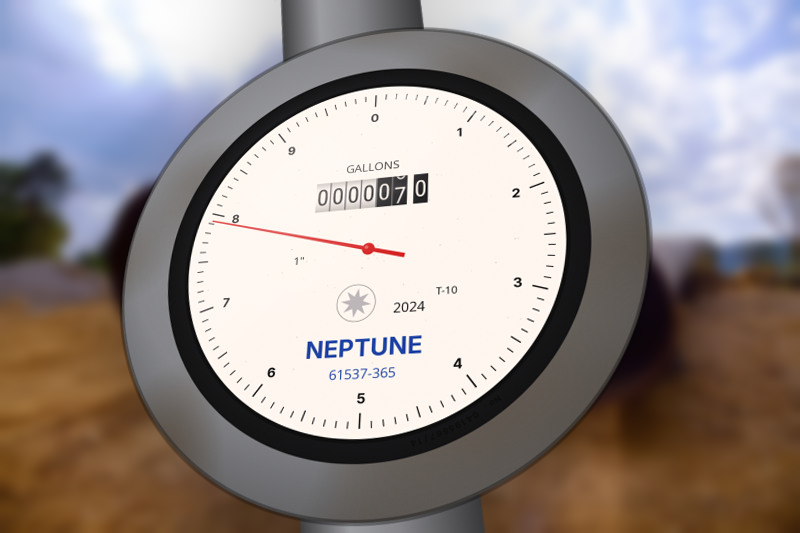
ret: {"value": 67.9, "unit": "gal"}
